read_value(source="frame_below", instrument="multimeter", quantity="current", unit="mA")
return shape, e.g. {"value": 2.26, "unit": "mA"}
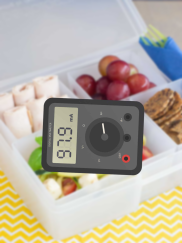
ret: {"value": 97.9, "unit": "mA"}
